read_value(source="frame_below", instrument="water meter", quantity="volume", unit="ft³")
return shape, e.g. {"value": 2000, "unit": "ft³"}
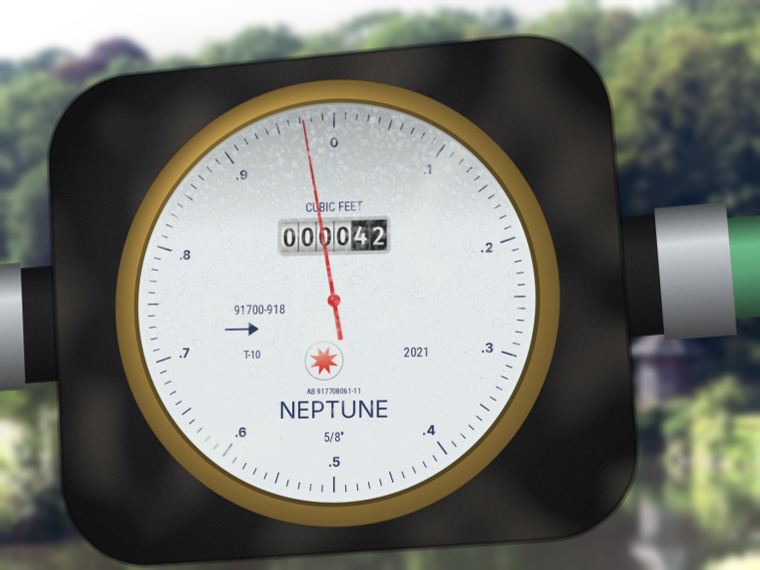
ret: {"value": 41.97, "unit": "ft³"}
